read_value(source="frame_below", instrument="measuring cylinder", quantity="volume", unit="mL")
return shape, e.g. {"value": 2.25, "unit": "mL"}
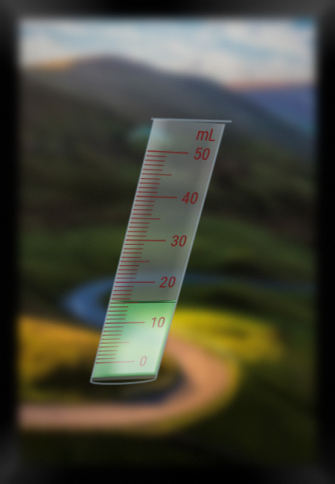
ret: {"value": 15, "unit": "mL"}
